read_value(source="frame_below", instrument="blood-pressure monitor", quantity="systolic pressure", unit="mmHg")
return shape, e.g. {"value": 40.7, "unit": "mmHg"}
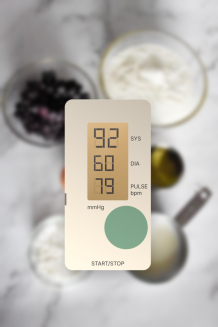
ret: {"value": 92, "unit": "mmHg"}
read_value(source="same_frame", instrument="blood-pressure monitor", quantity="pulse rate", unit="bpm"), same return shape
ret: {"value": 79, "unit": "bpm"}
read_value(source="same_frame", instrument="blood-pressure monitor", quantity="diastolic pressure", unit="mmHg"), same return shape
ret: {"value": 60, "unit": "mmHg"}
